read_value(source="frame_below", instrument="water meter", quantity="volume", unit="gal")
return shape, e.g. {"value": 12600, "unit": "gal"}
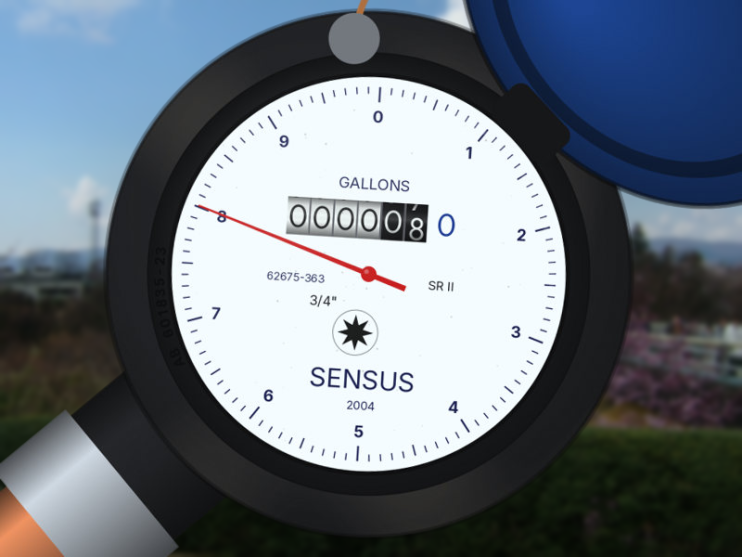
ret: {"value": 78.0, "unit": "gal"}
